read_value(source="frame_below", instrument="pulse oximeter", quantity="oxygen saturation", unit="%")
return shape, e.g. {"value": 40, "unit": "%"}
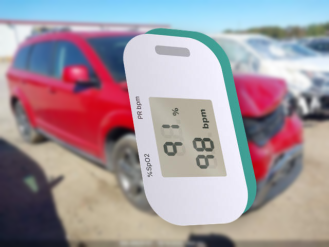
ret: {"value": 91, "unit": "%"}
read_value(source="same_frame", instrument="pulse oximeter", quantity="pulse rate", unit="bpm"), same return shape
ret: {"value": 98, "unit": "bpm"}
